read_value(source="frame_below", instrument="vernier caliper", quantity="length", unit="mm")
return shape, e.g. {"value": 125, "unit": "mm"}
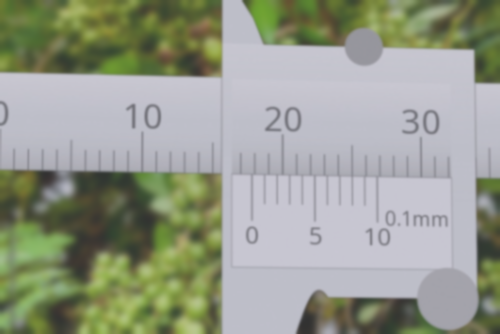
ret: {"value": 17.8, "unit": "mm"}
